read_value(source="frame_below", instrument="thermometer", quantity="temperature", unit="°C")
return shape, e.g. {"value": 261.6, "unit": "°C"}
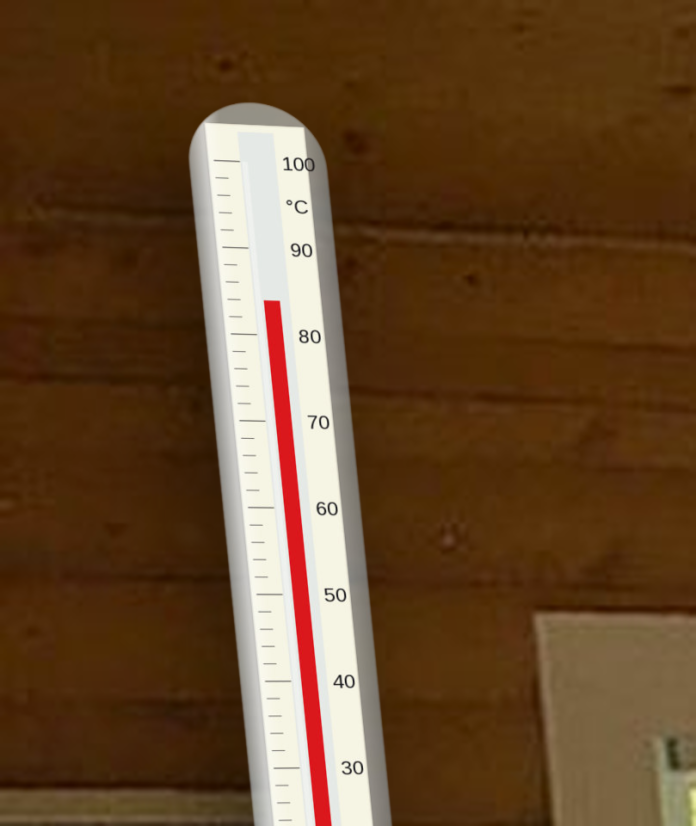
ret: {"value": 84, "unit": "°C"}
